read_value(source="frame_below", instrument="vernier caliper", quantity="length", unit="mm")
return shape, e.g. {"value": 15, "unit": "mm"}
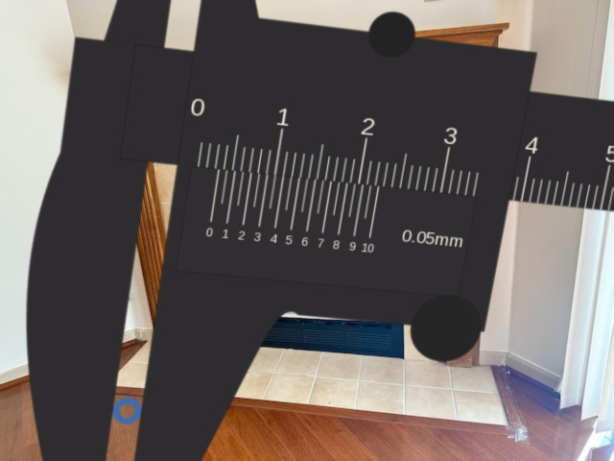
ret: {"value": 3.4, "unit": "mm"}
